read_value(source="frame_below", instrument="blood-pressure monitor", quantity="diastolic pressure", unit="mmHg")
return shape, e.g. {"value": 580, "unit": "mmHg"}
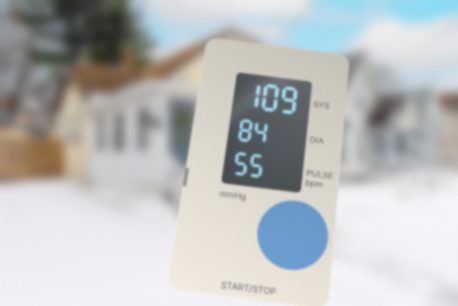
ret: {"value": 84, "unit": "mmHg"}
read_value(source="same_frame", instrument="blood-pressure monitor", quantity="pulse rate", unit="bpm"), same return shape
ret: {"value": 55, "unit": "bpm"}
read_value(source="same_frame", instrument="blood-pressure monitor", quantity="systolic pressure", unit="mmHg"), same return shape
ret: {"value": 109, "unit": "mmHg"}
